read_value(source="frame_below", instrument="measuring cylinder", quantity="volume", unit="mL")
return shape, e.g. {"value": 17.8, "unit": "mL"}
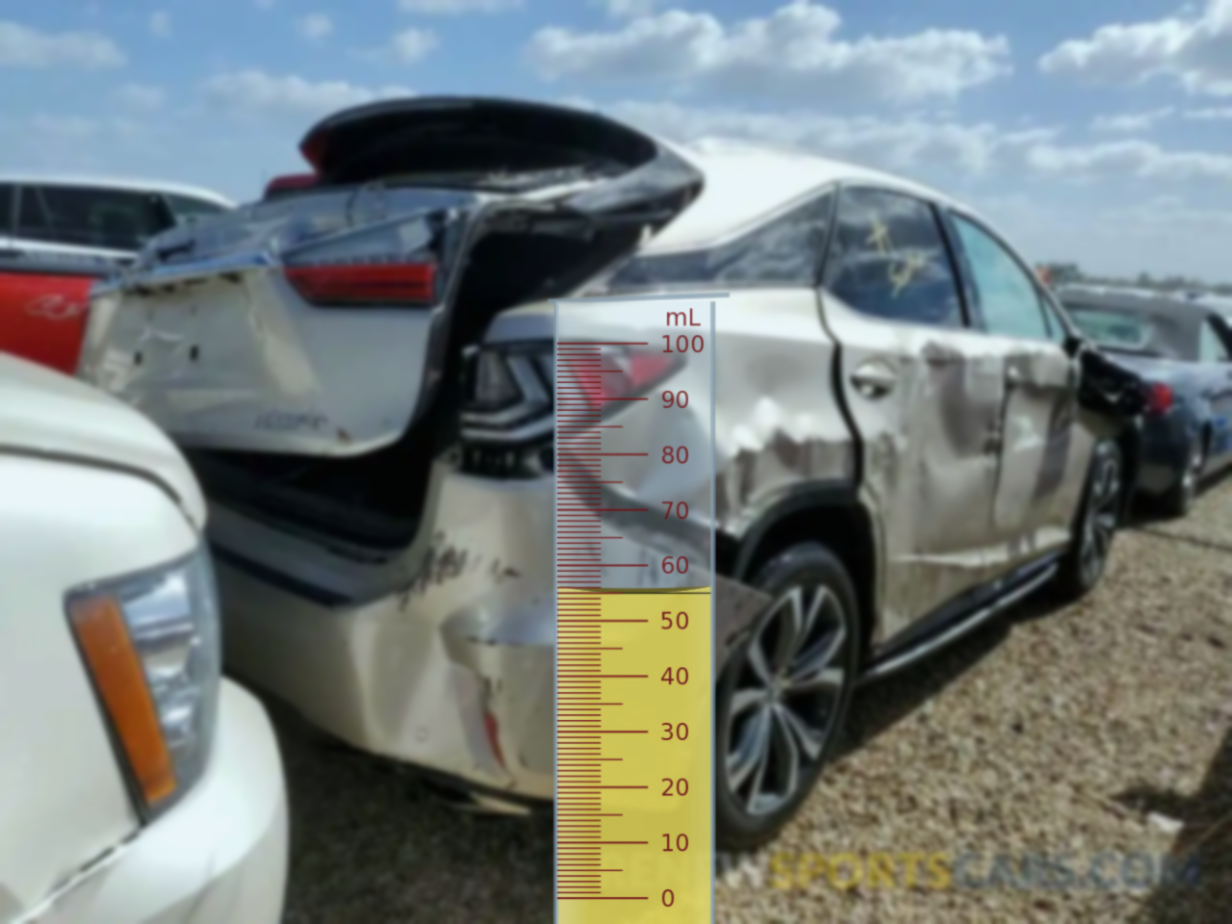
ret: {"value": 55, "unit": "mL"}
